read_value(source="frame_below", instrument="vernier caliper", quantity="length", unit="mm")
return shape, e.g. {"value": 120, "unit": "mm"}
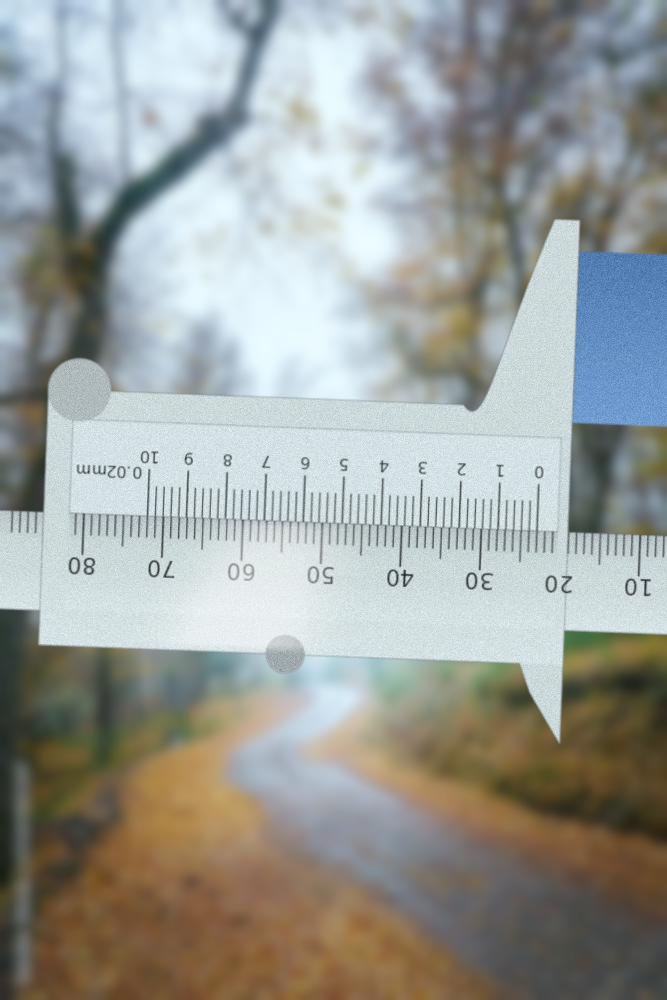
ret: {"value": 23.0, "unit": "mm"}
